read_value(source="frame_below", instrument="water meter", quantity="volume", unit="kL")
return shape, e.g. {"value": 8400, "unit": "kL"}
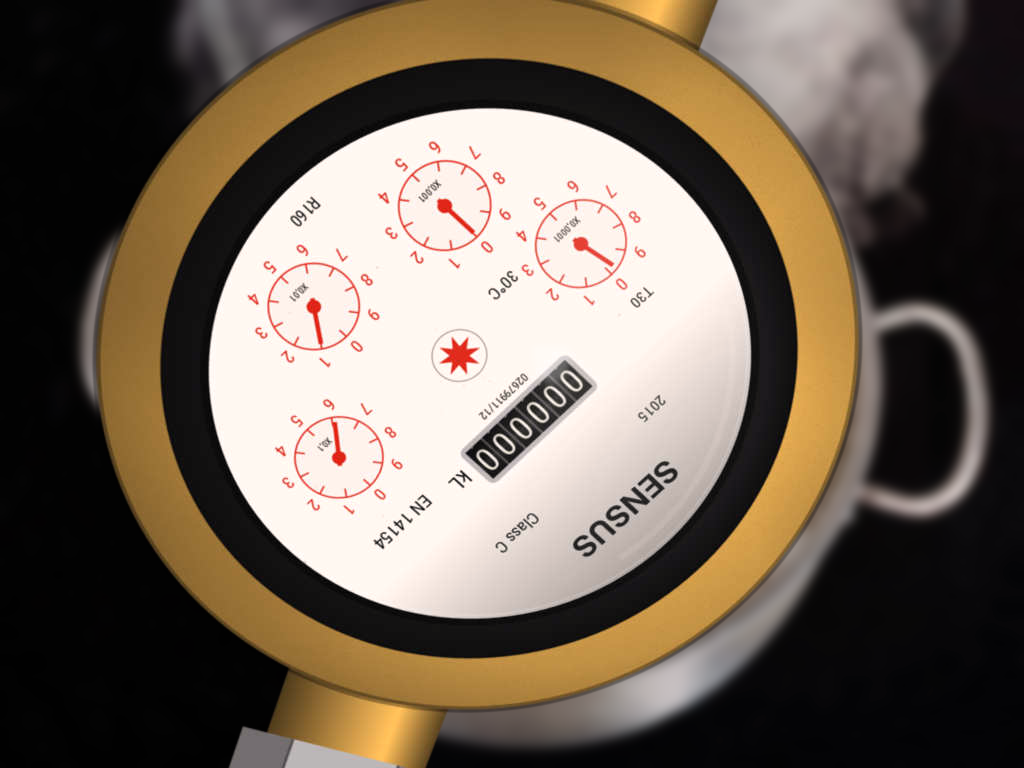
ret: {"value": 0.6099, "unit": "kL"}
